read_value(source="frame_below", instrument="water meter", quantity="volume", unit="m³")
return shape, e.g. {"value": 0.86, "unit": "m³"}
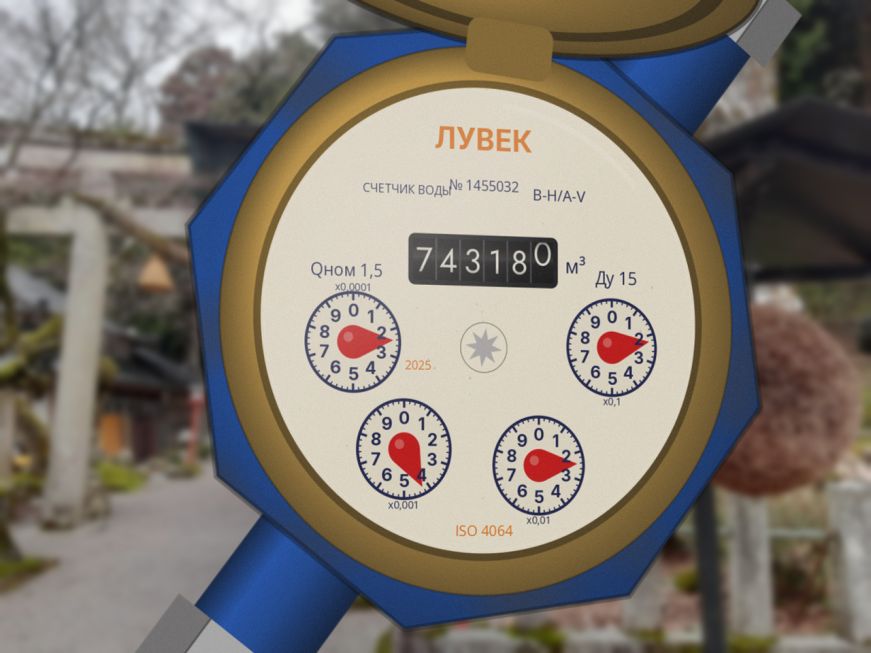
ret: {"value": 743180.2242, "unit": "m³"}
